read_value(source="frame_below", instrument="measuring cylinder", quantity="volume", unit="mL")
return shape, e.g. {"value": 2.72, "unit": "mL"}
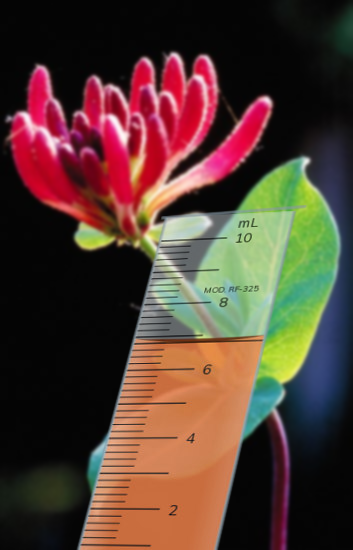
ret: {"value": 6.8, "unit": "mL"}
